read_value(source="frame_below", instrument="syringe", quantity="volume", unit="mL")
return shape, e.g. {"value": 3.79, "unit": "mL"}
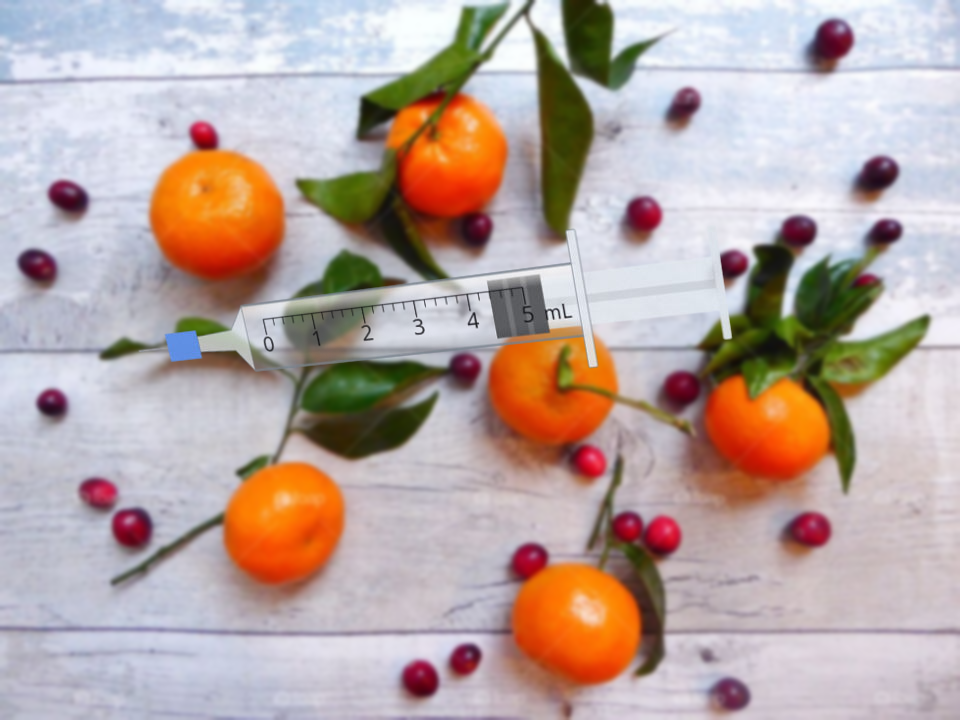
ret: {"value": 4.4, "unit": "mL"}
